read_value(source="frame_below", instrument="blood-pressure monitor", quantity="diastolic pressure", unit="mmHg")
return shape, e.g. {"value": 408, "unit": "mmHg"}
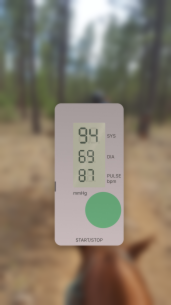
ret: {"value": 69, "unit": "mmHg"}
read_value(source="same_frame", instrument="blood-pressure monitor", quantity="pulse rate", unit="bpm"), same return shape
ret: {"value": 87, "unit": "bpm"}
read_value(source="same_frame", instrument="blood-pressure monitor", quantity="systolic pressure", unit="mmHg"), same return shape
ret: {"value": 94, "unit": "mmHg"}
